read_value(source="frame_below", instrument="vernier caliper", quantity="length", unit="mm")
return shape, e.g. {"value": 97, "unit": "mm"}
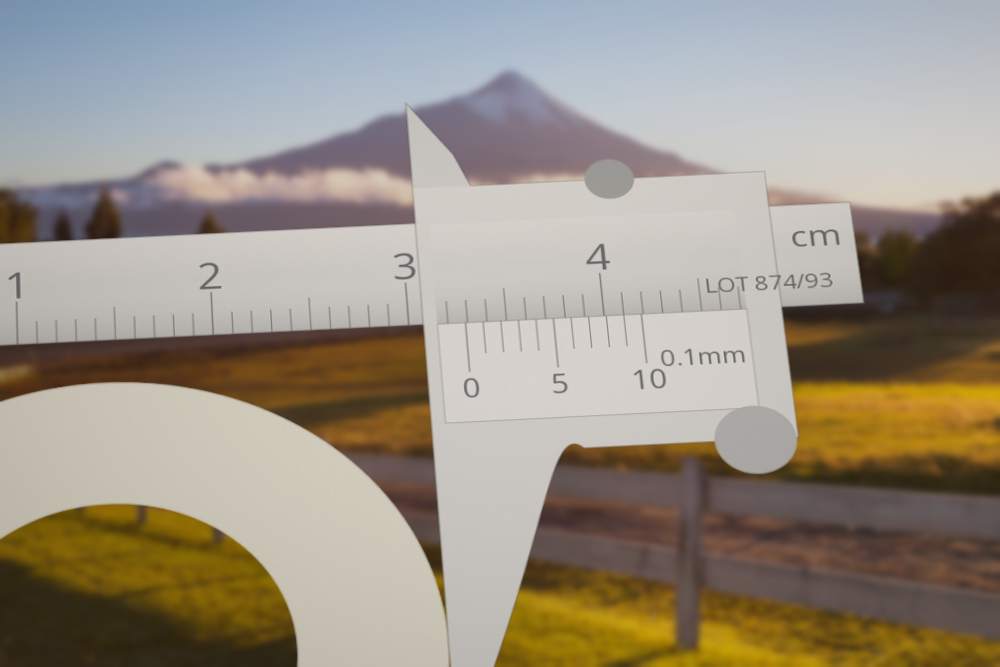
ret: {"value": 32.9, "unit": "mm"}
